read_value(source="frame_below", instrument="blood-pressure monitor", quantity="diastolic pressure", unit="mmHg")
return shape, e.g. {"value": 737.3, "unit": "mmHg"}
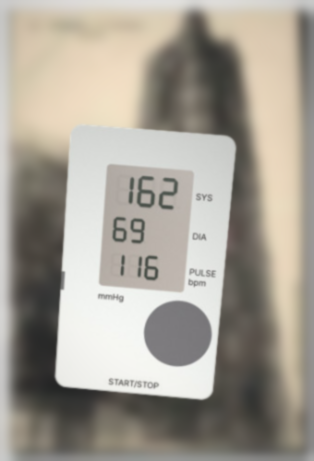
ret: {"value": 69, "unit": "mmHg"}
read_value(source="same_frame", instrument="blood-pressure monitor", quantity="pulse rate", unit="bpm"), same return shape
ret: {"value": 116, "unit": "bpm"}
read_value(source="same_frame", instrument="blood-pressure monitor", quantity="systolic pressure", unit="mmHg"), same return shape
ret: {"value": 162, "unit": "mmHg"}
